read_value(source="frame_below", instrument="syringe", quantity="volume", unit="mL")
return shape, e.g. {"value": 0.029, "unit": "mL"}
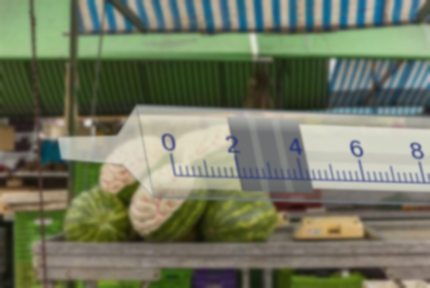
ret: {"value": 2, "unit": "mL"}
